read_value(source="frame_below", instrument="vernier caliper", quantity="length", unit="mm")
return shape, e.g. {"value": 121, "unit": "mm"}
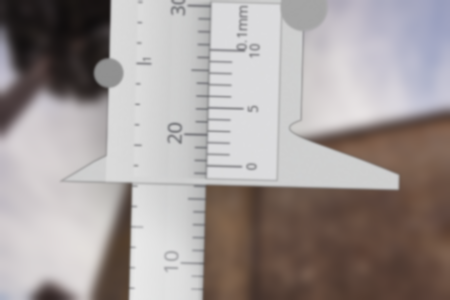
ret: {"value": 17.6, "unit": "mm"}
